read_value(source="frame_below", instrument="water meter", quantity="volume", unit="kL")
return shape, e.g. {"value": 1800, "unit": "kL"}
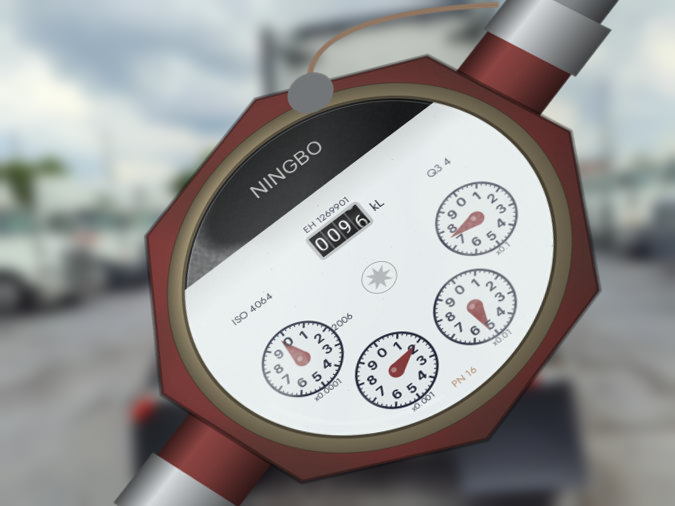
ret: {"value": 95.7519, "unit": "kL"}
